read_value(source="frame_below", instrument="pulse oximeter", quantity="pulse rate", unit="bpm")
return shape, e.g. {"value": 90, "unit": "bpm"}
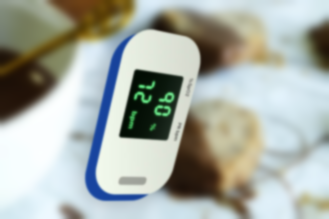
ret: {"value": 72, "unit": "bpm"}
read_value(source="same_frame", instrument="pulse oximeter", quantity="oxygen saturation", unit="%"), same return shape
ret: {"value": 90, "unit": "%"}
